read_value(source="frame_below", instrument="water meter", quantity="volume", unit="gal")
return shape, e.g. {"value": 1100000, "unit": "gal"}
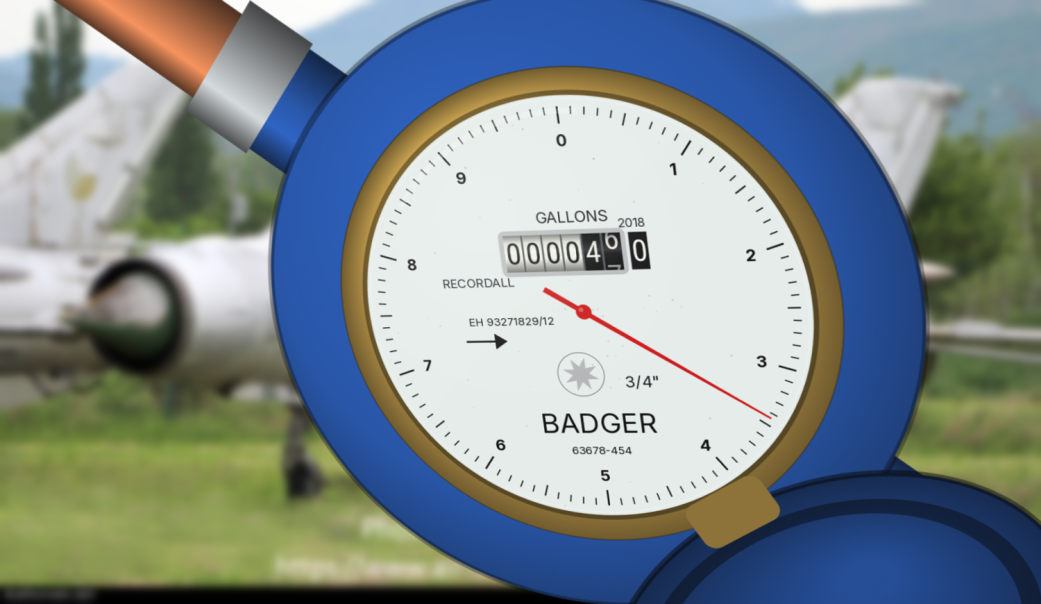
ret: {"value": 463.4, "unit": "gal"}
